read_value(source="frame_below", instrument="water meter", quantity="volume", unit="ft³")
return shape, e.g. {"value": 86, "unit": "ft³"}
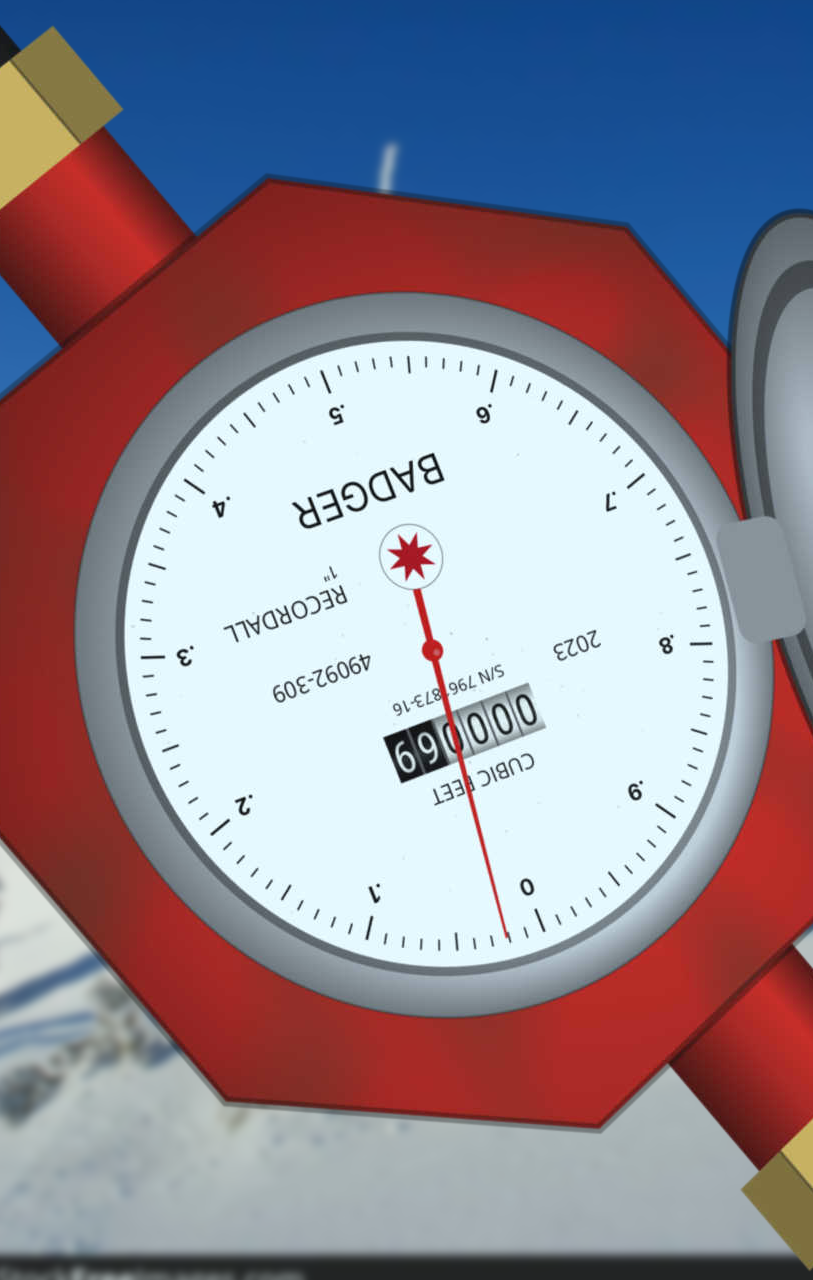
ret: {"value": 69.02, "unit": "ft³"}
